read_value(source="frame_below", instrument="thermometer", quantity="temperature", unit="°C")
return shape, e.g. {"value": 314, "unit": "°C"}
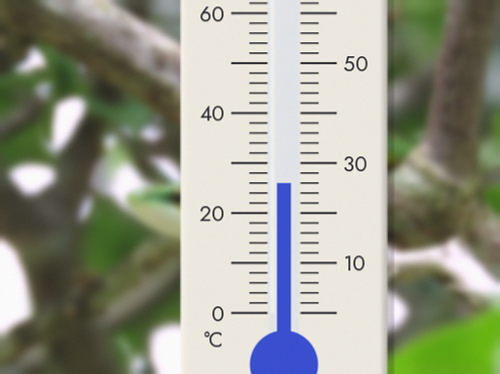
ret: {"value": 26, "unit": "°C"}
